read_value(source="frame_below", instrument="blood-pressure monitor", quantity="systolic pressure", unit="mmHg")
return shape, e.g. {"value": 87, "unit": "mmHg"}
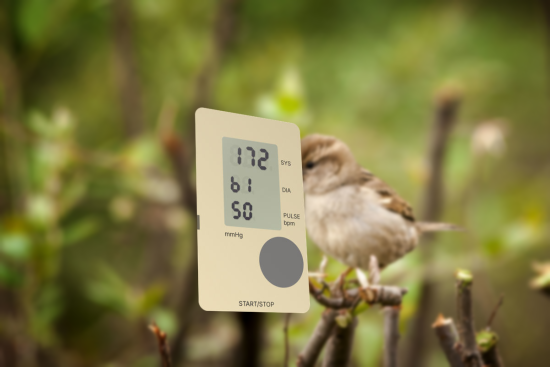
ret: {"value": 172, "unit": "mmHg"}
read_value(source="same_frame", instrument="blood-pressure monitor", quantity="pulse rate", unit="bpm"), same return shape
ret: {"value": 50, "unit": "bpm"}
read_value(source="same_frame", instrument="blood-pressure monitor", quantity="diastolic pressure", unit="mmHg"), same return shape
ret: {"value": 61, "unit": "mmHg"}
